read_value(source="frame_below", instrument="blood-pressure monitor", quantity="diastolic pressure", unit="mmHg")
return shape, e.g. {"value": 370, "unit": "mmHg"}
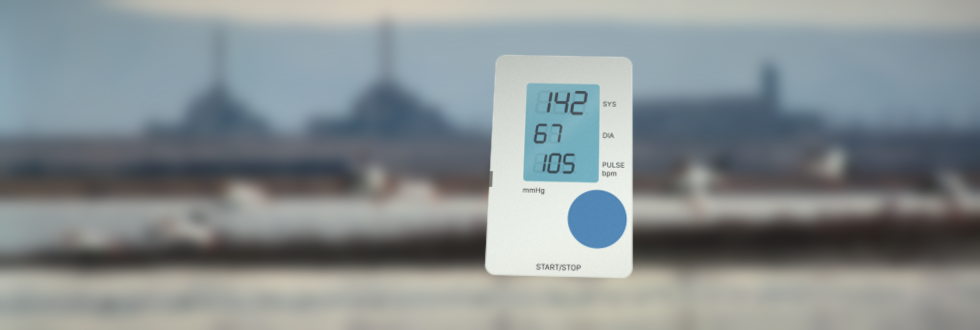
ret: {"value": 67, "unit": "mmHg"}
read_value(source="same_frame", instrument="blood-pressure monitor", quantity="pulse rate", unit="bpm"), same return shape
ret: {"value": 105, "unit": "bpm"}
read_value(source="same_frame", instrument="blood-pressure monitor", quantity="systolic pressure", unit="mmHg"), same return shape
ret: {"value": 142, "unit": "mmHg"}
